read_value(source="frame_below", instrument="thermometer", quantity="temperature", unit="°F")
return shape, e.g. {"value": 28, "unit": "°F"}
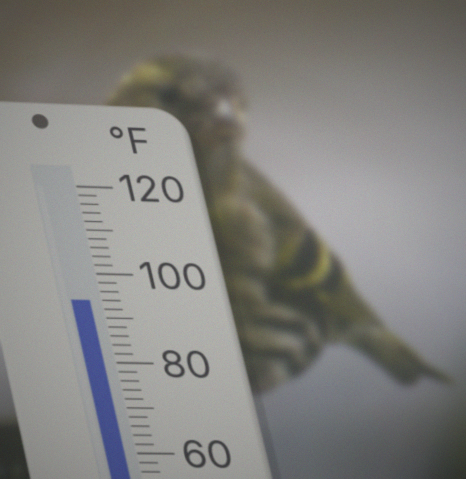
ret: {"value": 94, "unit": "°F"}
